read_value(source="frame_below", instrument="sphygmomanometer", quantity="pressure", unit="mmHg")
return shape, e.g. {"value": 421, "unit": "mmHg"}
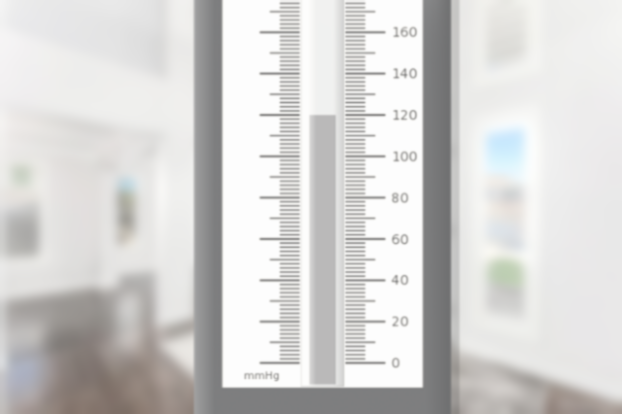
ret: {"value": 120, "unit": "mmHg"}
